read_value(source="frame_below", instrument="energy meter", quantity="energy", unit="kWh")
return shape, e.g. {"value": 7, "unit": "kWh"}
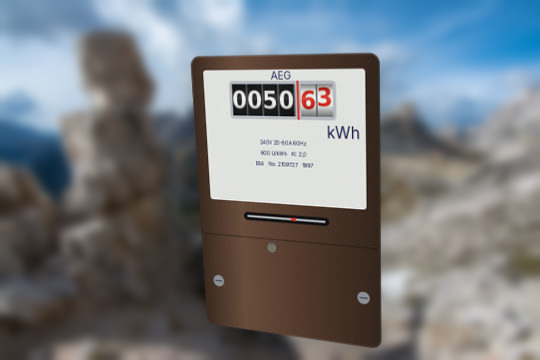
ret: {"value": 50.63, "unit": "kWh"}
